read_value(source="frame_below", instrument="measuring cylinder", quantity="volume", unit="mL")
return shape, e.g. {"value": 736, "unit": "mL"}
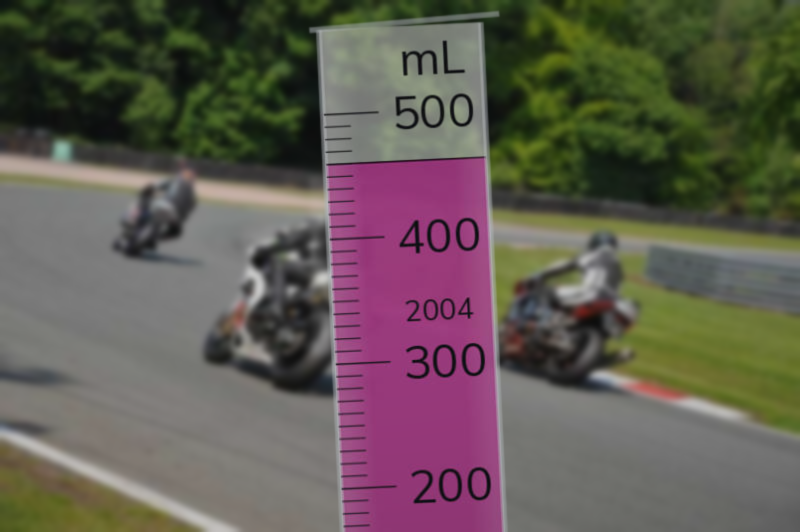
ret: {"value": 460, "unit": "mL"}
